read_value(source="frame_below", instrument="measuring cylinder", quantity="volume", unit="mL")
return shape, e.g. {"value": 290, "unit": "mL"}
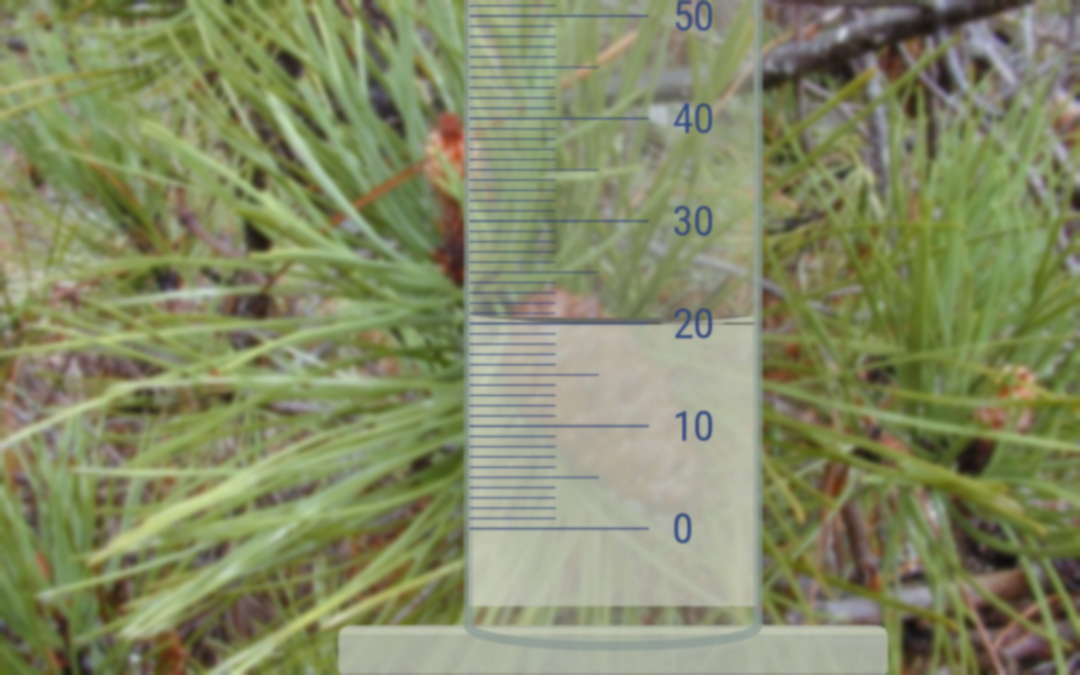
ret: {"value": 20, "unit": "mL"}
